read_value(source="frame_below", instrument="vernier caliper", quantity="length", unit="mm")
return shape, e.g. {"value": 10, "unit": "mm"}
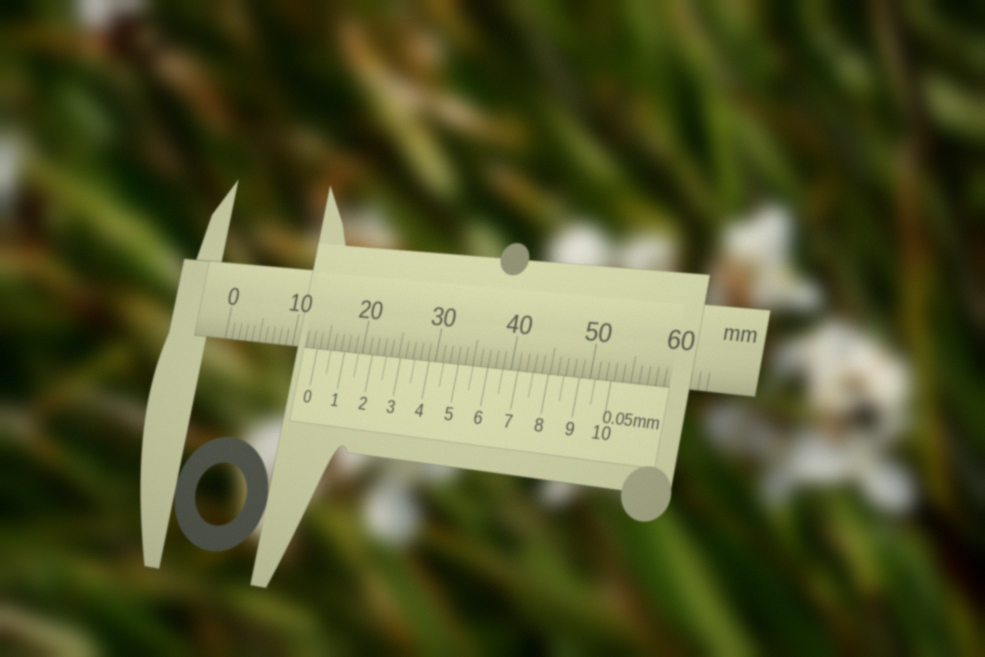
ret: {"value": 13.6, "unit": "mm"}
